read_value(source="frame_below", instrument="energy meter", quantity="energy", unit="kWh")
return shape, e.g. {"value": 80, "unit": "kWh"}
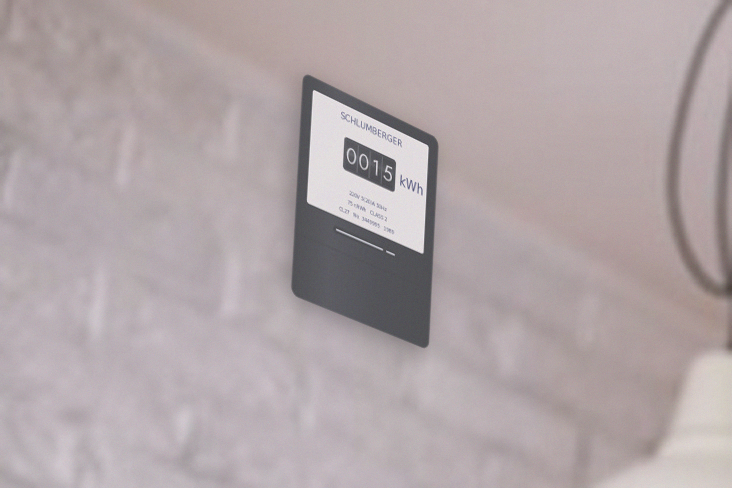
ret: {"value": 15, "unit": "kWh"}
